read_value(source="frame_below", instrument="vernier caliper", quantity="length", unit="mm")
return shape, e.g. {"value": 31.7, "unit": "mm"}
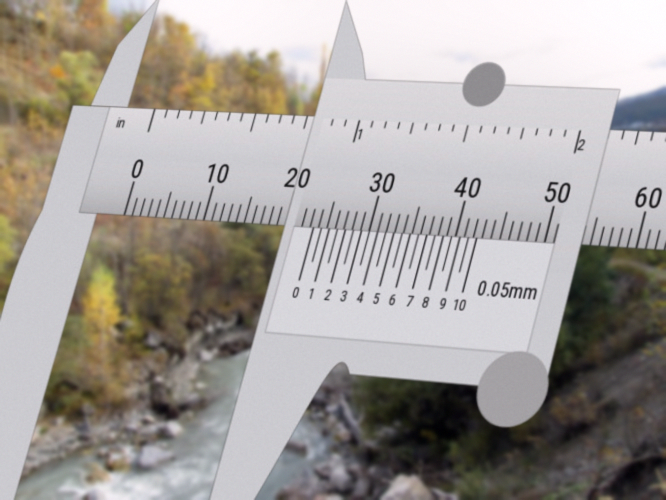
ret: {"value": 23.4, "unit": "mm"}
